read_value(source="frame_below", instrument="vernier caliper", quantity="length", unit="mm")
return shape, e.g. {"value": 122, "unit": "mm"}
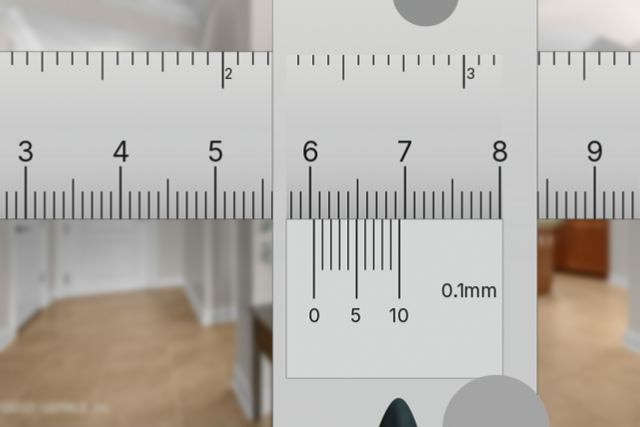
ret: {"value": 60.4, "unit": "mm"}
